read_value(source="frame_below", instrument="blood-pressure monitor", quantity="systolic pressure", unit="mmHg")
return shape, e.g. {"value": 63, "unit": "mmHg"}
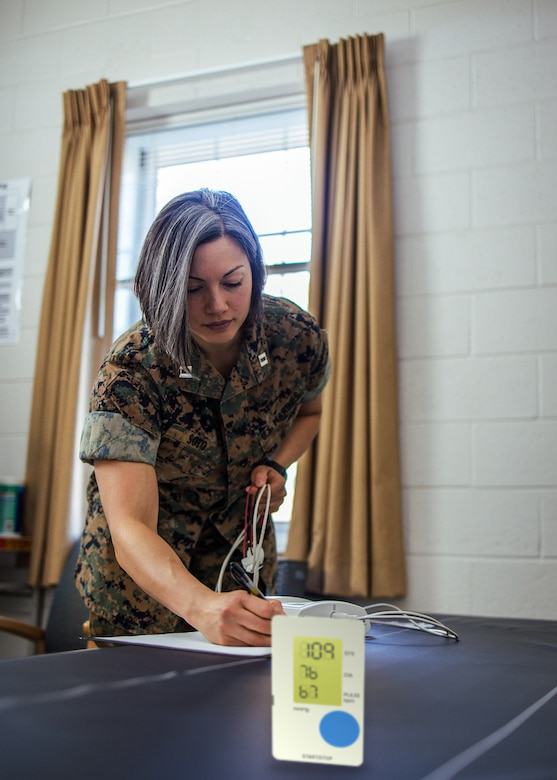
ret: {"value": 109, "unit": "mmHg"}
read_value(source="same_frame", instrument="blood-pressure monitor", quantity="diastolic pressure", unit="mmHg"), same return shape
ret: {"value": 76, "unit": "mmHg"}
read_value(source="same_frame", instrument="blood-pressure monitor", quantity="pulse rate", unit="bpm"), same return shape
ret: {"value": 67, "unit": "bpm"}
